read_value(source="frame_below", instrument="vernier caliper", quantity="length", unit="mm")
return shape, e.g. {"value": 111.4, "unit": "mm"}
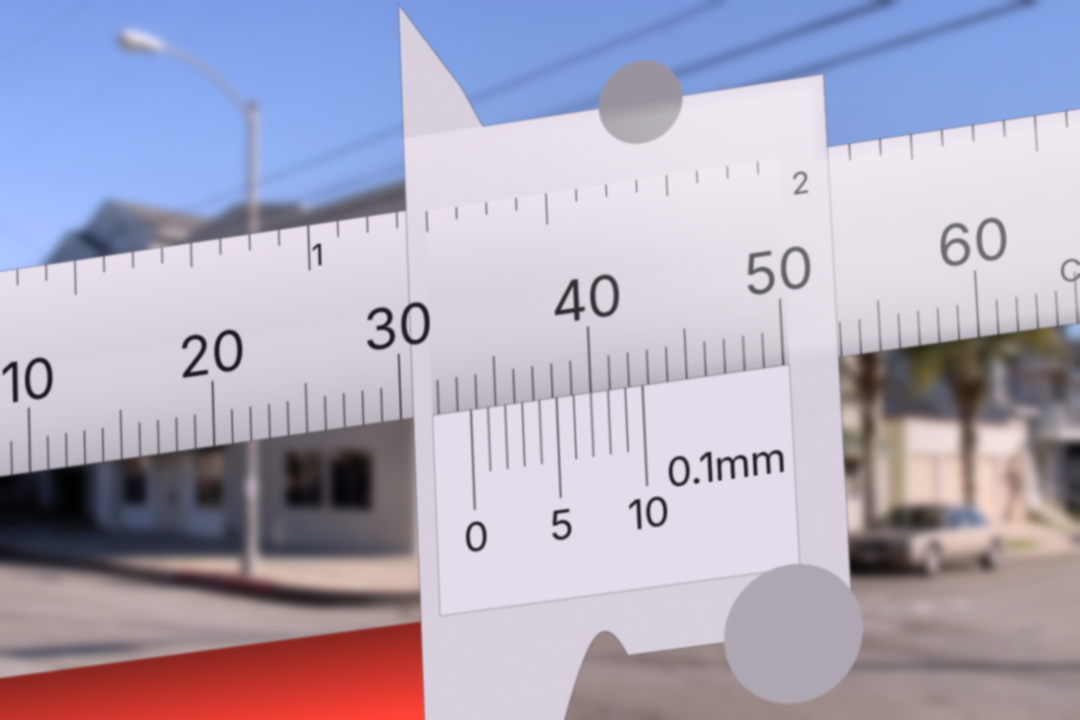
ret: {"value": 33.7, "unit": "mm"}
